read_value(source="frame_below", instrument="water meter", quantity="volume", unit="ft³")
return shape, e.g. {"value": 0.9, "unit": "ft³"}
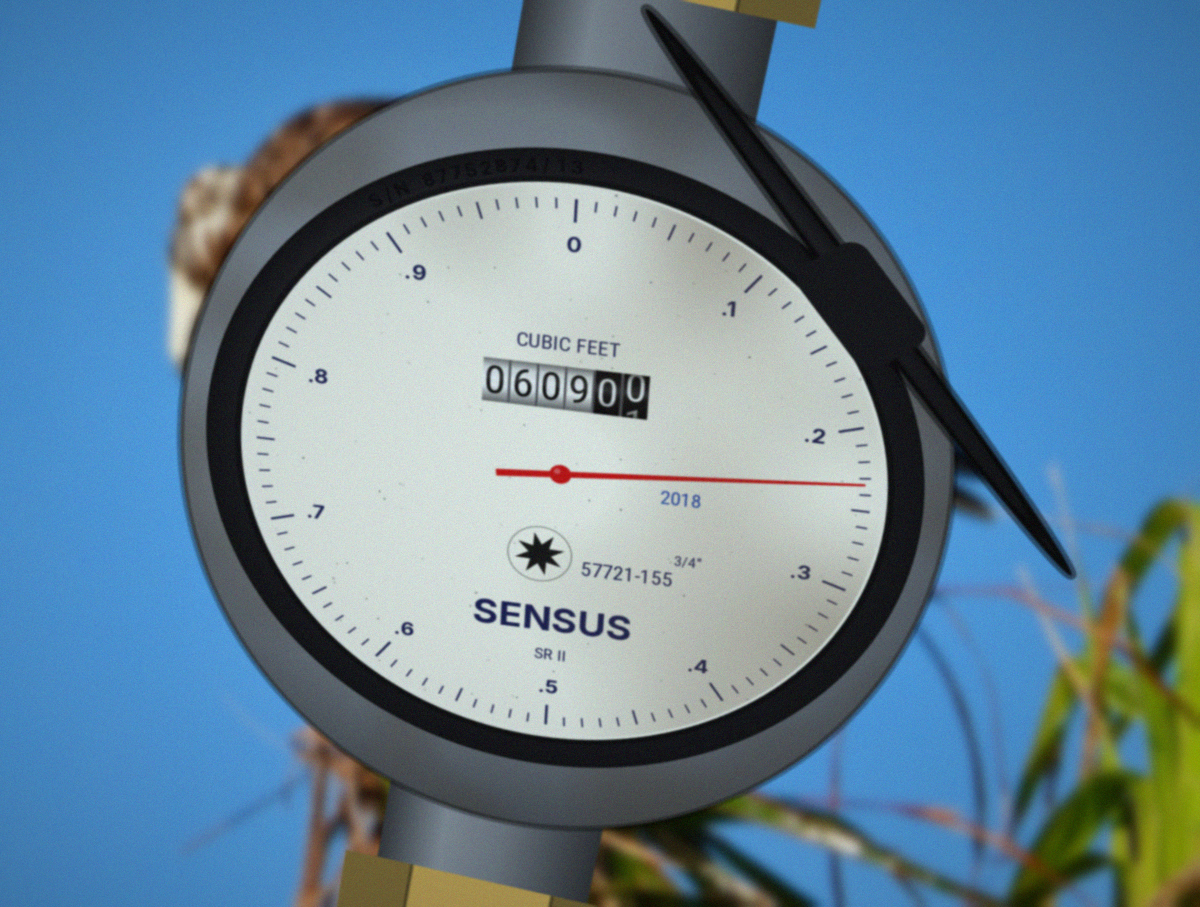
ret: {"value": 60900.23, "unit": "ft³"}
